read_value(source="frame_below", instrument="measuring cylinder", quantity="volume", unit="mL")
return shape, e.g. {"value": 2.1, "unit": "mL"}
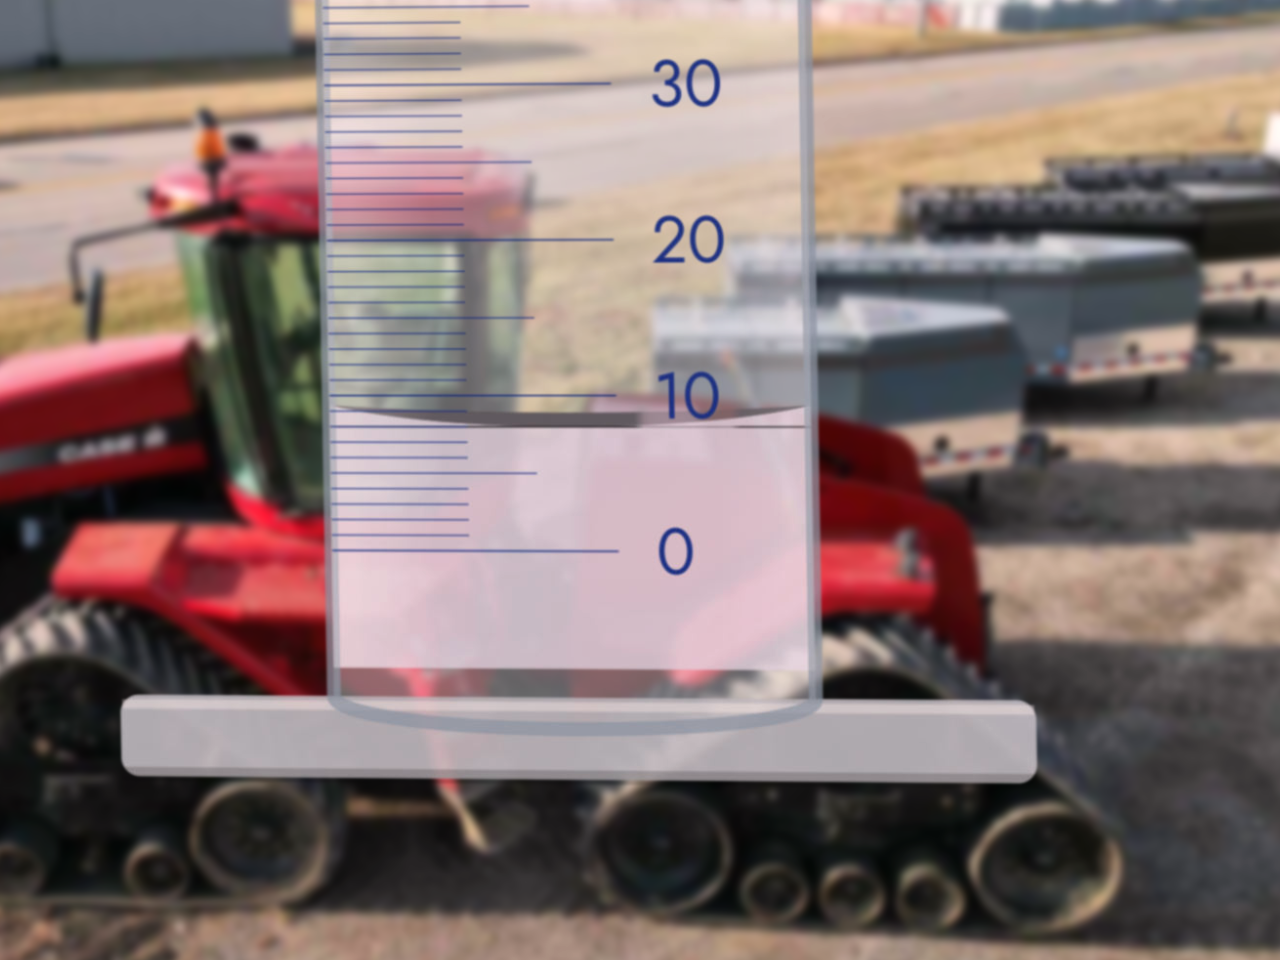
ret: {"value": 8, "unit": "mL"}
